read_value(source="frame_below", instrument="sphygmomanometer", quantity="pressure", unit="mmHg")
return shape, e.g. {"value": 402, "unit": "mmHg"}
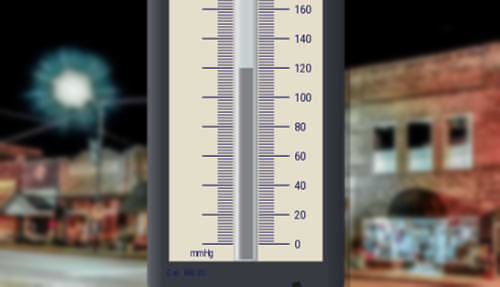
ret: {"value": 120, "unit": "mmHg"}
